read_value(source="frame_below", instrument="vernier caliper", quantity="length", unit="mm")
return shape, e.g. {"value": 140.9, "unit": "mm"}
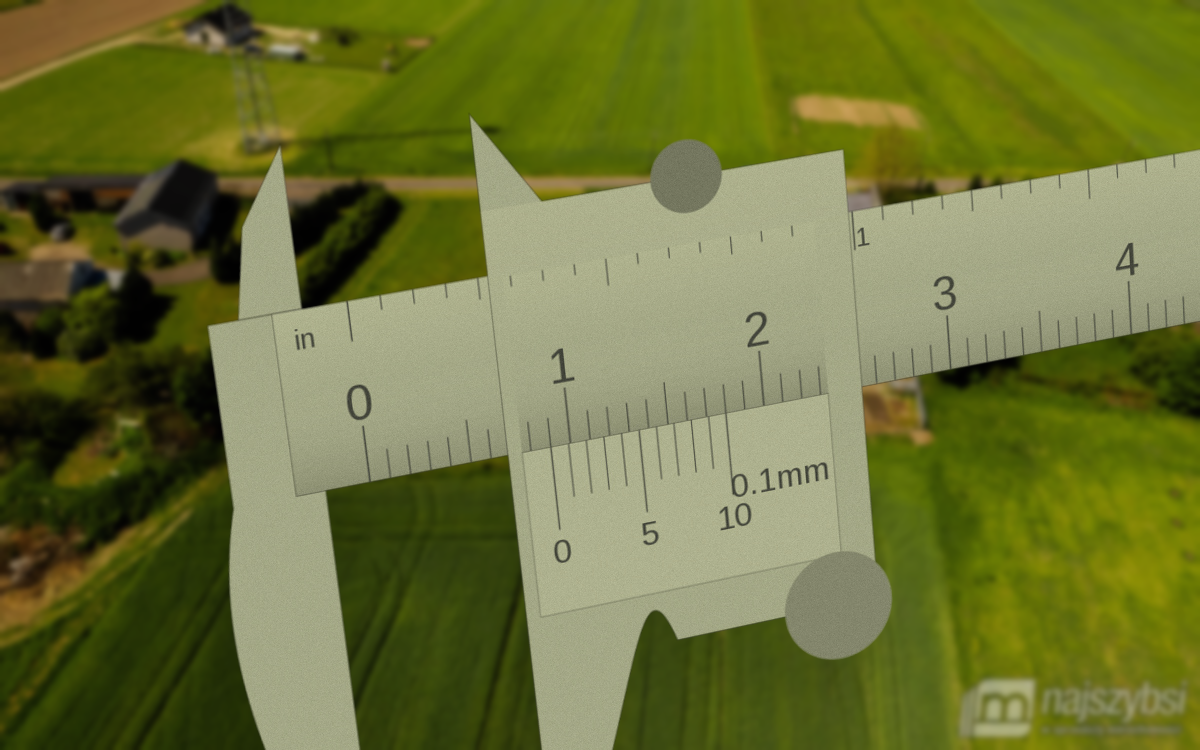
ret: {"value": 9.0, "unit": "mm"}
